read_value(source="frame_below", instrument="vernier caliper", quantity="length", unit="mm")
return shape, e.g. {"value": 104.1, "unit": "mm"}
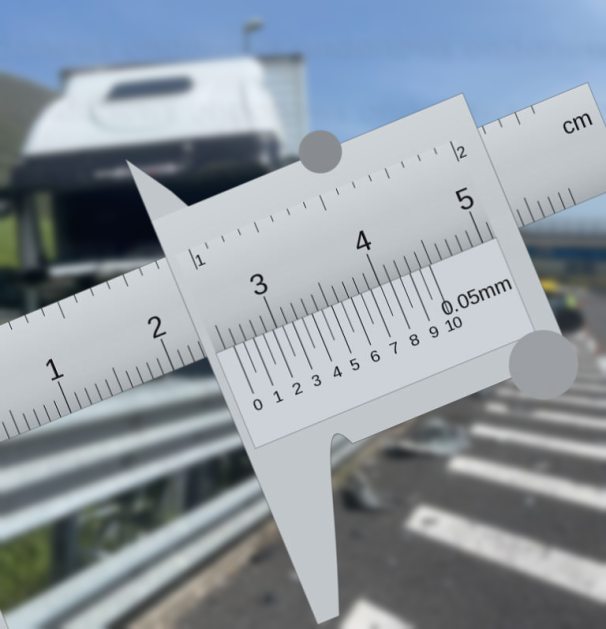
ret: {"value": 25.8, "unit": "mm"}
